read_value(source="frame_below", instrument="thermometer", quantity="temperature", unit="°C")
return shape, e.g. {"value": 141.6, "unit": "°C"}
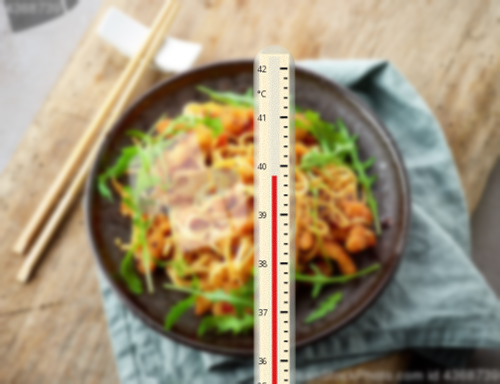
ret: {"value": 39.8, "unit": "°C"}
